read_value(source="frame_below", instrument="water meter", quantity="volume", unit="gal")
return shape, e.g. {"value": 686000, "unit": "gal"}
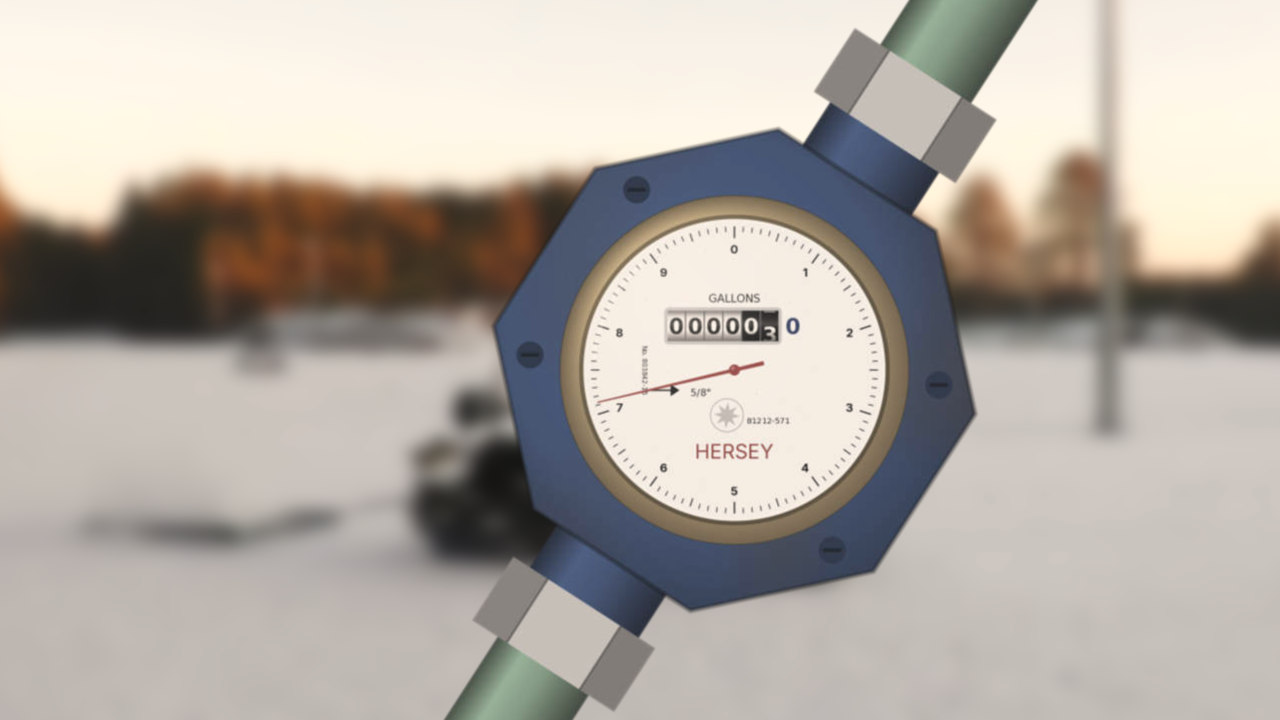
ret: {"value": 27.1, "unit": "gal"}
